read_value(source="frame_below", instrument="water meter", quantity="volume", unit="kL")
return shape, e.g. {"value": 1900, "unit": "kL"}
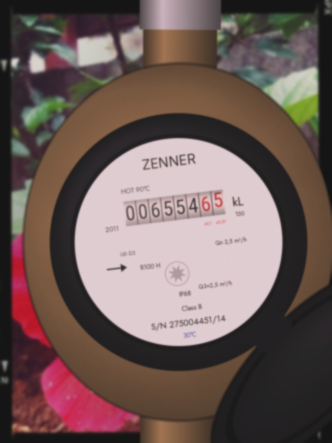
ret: {"value": 6554.65, "unit": "kL"}
